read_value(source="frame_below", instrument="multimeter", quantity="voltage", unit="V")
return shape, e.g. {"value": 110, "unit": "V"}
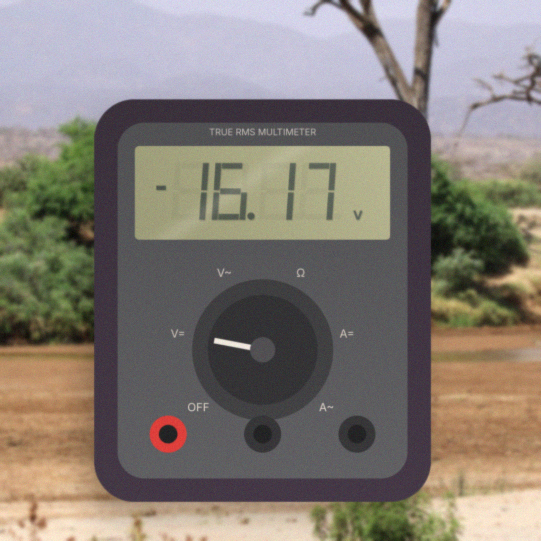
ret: {"value": -16.17, "unit": "V"}
